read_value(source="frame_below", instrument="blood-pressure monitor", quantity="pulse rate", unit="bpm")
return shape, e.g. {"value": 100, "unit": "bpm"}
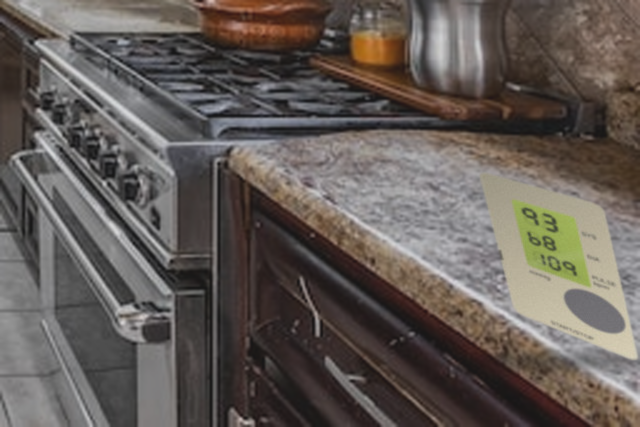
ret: {"value": 109, "unit": "bpm"}
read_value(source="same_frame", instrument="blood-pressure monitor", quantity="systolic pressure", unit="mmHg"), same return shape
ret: {"value": 93, "unit": "mmHg"}
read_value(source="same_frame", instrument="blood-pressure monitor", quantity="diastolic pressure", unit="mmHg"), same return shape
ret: {"value": 68, "unit": "mmHg"}
